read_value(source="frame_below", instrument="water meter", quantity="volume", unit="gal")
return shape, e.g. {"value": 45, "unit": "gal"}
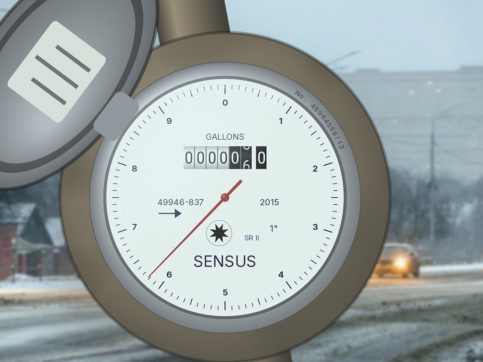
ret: {"value": 56.2, "unit": "gal"}
